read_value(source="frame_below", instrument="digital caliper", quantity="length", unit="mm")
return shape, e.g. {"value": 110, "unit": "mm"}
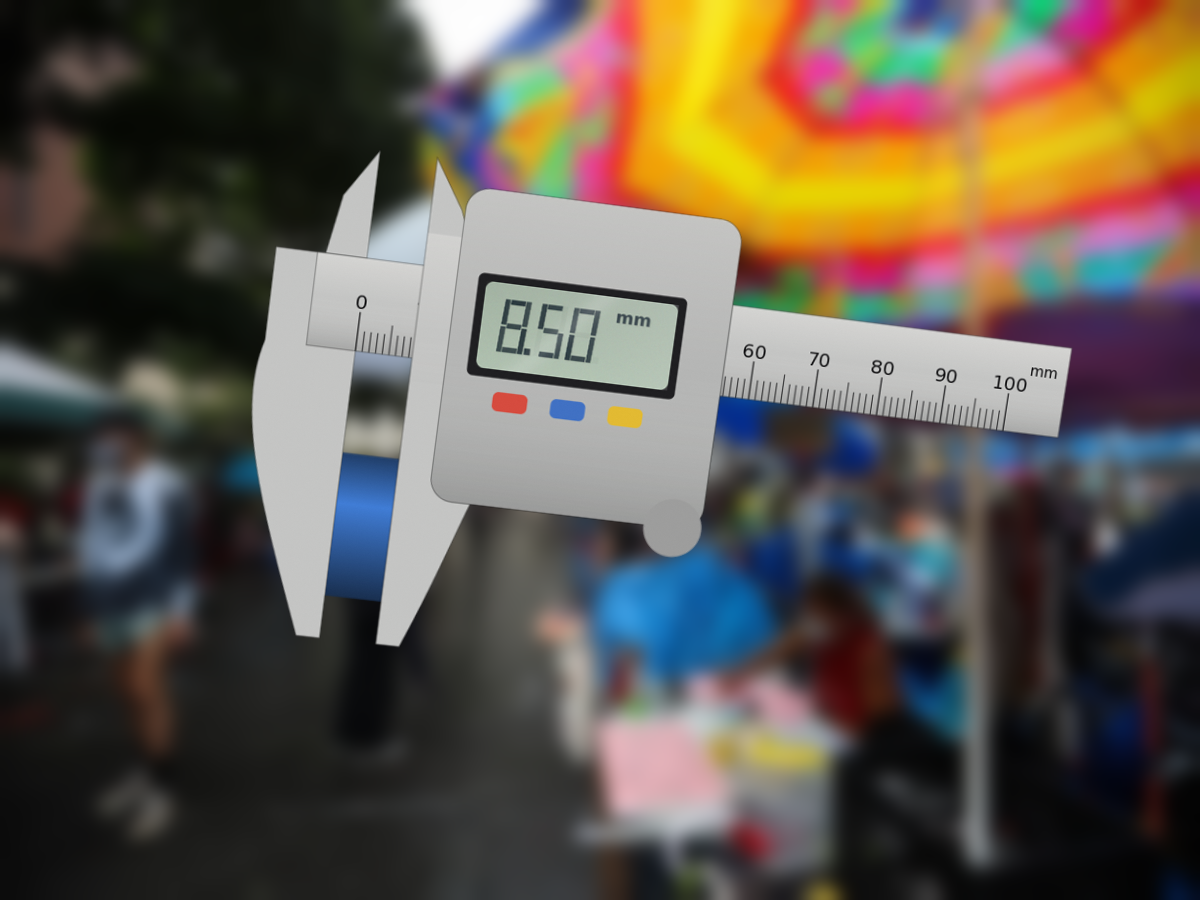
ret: {"value": 8.50, "unit": "mm"}
